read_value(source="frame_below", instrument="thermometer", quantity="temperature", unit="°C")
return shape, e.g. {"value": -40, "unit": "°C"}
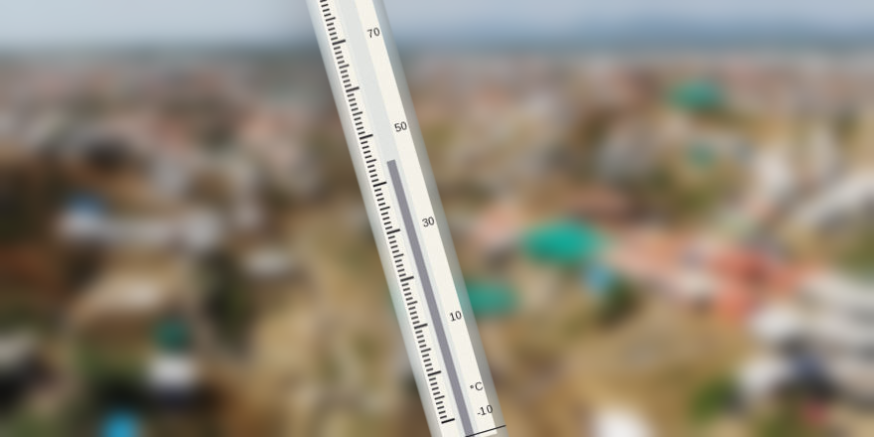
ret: {"value": 44, "unit": "°C"}
